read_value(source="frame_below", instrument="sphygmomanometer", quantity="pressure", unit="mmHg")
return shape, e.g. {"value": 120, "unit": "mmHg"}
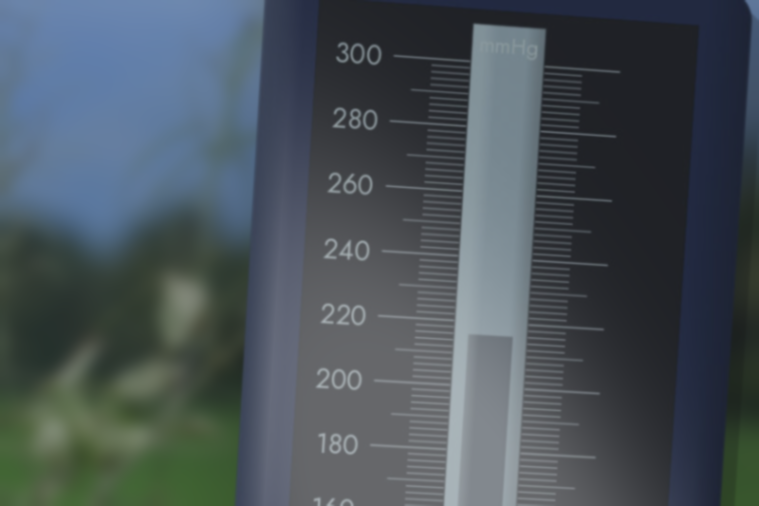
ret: {"value": 216, "unit": "mmHg"}
